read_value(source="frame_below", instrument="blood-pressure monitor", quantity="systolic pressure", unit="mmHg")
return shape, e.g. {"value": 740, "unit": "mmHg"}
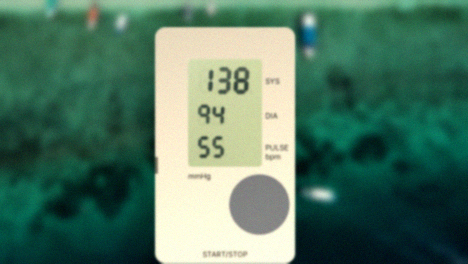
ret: {"value": 138, "unit": "mmHg"}
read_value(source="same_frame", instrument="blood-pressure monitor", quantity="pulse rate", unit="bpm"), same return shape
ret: {"value": 55, "unit": "bpm"}
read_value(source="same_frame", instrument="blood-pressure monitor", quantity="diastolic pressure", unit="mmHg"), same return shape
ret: {"value": 94, "unit": "mmHg"}
